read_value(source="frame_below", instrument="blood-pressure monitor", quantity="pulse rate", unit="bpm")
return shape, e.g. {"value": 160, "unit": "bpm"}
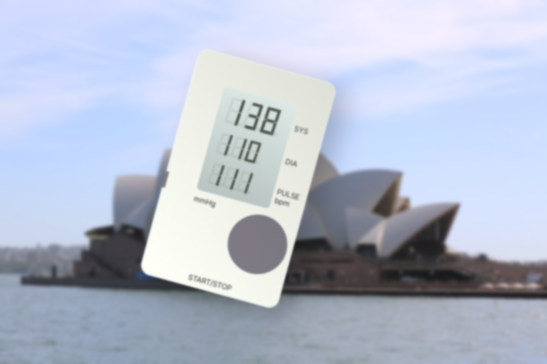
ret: {"value": 111, "unit": "bpm"}
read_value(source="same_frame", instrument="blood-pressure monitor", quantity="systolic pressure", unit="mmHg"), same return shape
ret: {"value": 138, "unit": "mmHg"}
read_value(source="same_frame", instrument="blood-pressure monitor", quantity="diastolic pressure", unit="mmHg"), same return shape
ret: {"value": 110, "unit": "mmHg"}
